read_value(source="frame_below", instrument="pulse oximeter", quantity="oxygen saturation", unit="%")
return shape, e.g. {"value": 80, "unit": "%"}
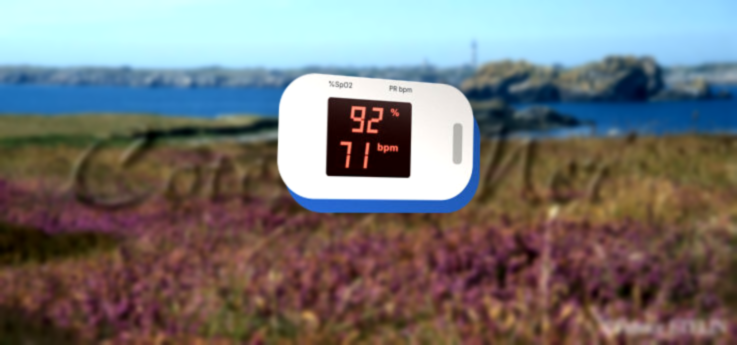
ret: {"value": 92, "unit": "%"}
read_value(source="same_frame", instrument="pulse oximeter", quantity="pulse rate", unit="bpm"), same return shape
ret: {"value": 71, "unit": "bpm"}
